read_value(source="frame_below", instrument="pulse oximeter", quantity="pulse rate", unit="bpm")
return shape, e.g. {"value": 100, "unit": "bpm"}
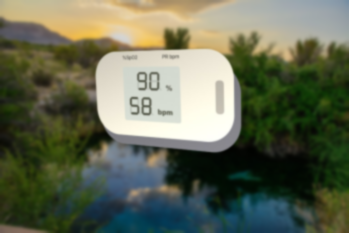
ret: {"value": 58, "unit": "bpm"}
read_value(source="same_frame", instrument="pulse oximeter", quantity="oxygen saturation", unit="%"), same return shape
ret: {"value": 90, "unit": "%"}
